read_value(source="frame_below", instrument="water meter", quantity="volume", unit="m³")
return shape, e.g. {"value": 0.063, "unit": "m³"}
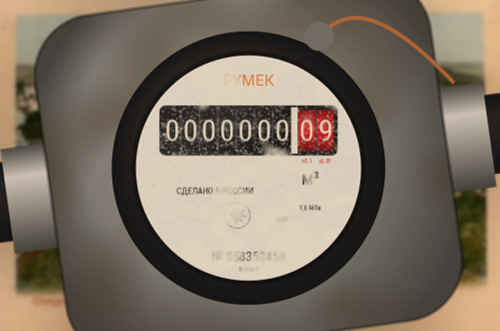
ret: {"value": 0.09, "unit": "m³"}
